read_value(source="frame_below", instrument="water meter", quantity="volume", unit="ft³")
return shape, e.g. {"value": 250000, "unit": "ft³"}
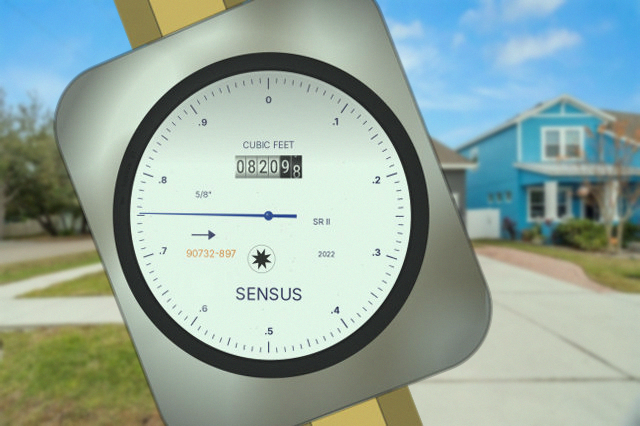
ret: {"value": 82097.75, "unit": "ft³"}
